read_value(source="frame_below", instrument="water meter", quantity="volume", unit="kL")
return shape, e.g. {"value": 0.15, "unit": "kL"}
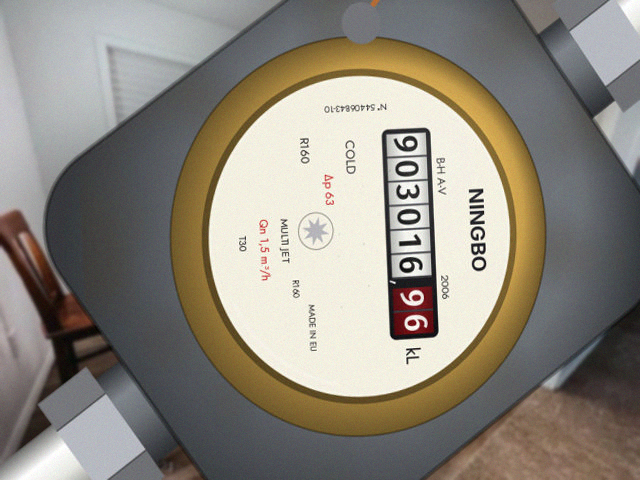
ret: {"value": 903016.96, "unit": "kL"}
